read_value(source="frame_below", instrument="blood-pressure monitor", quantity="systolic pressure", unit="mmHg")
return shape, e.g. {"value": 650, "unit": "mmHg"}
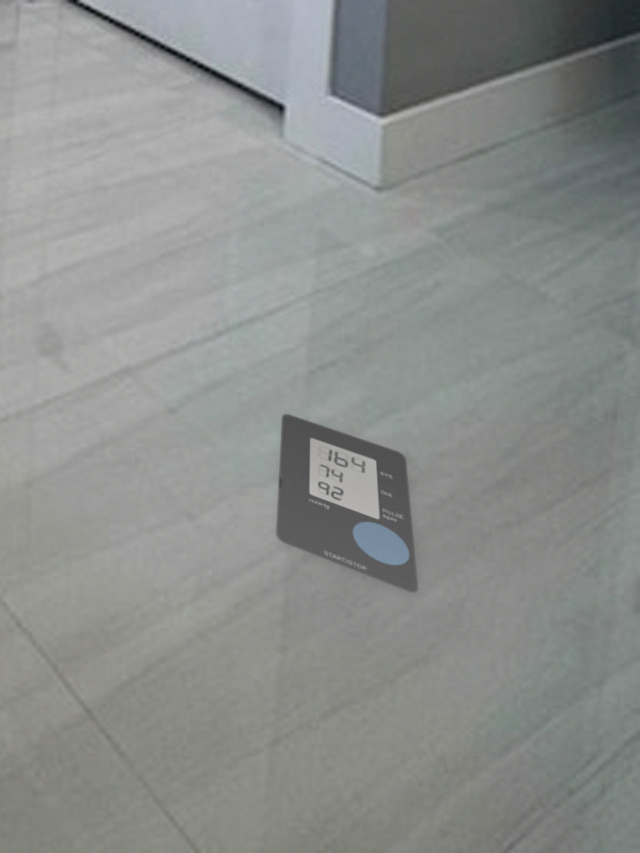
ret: {"value": 164, "unit": "mmHg"}
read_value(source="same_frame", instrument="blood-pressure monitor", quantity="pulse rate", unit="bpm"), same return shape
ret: {"value": 92, "unit": "bpm"}
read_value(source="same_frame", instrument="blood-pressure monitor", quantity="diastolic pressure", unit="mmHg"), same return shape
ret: {"value": 74, "unit": "mmHg"}
